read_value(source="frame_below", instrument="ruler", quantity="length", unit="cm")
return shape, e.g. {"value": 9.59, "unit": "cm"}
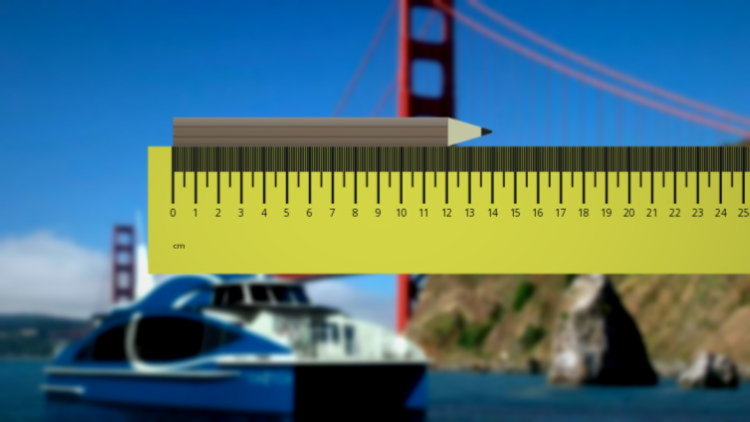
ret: {"value": 14, "unit": "cm"}
